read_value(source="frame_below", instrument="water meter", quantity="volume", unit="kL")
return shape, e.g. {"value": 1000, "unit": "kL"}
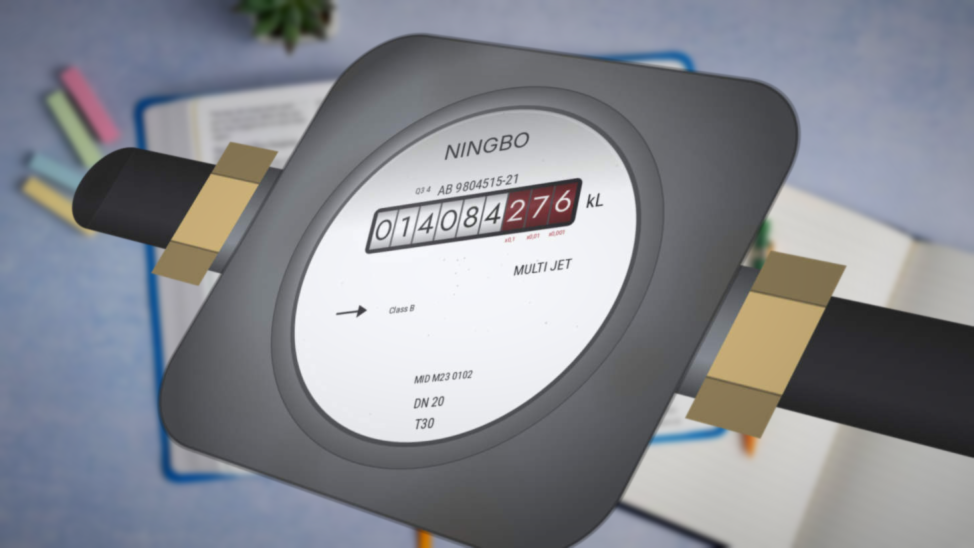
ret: {"value": 14084.276, "unit": "kL"}
